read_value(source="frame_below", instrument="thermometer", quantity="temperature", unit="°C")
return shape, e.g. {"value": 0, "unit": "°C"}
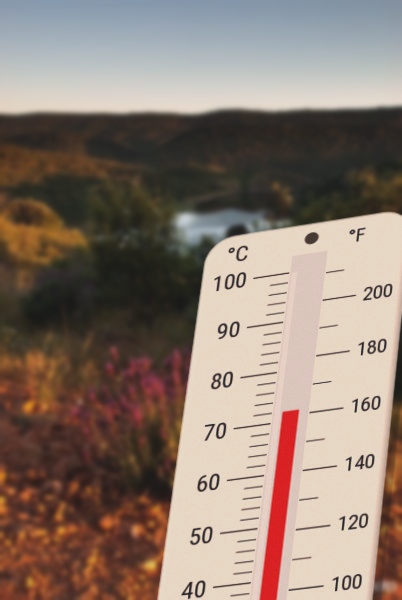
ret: {"value": 72, "unit": "°C"}
